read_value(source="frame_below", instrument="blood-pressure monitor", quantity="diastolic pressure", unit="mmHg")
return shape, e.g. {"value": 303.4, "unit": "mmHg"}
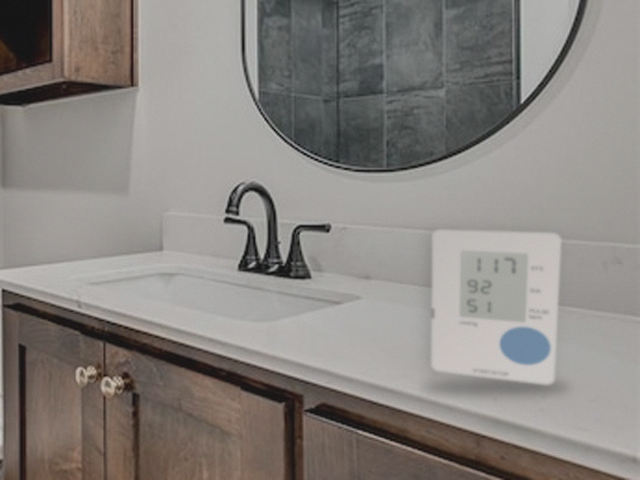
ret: {"value": 92, "unit": "mmHg"}
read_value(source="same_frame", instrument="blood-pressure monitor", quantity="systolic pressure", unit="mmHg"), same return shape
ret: {"value": 117, "unit": "mmHg"}
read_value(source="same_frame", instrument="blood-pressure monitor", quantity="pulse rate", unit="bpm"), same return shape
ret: {"value": 51, "unit": "bpm"}
